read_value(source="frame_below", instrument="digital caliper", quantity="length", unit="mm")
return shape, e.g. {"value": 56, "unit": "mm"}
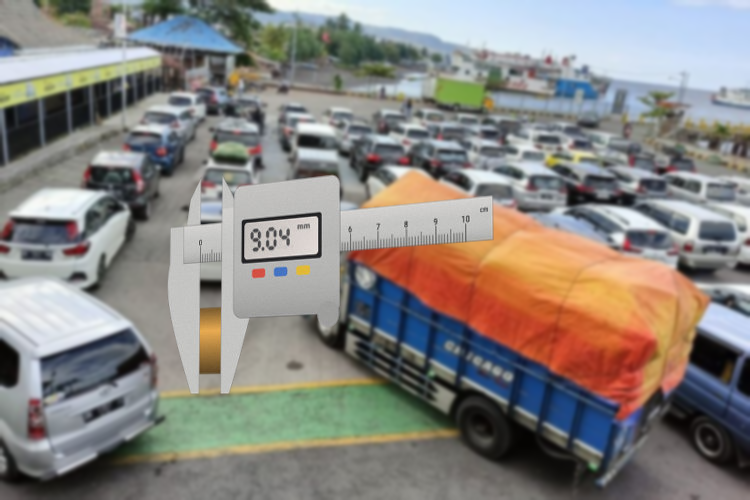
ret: {"value": 9.04, "unit": "mm"}
